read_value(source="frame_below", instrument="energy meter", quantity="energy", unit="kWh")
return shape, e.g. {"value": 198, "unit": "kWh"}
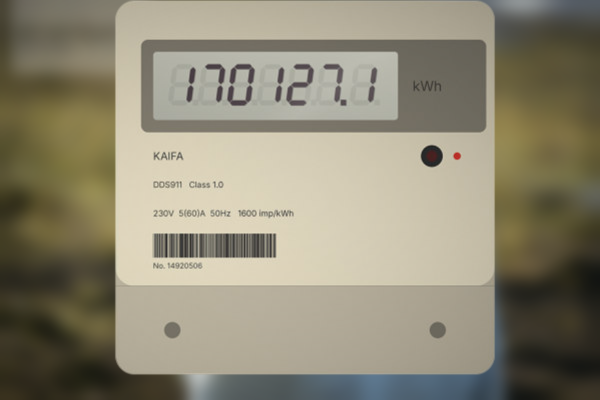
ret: {"value": 170127.1, "unit": "kWh"}
